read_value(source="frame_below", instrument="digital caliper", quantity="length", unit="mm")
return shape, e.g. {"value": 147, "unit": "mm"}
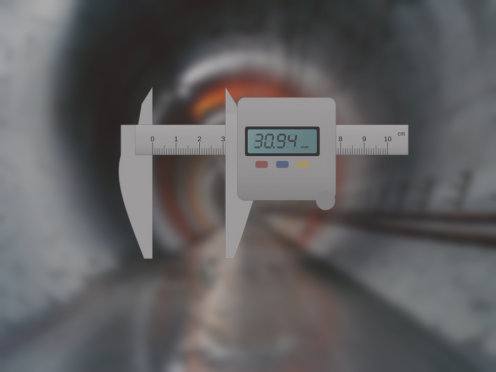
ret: {"value": 30.94, "unit": "mm"}
